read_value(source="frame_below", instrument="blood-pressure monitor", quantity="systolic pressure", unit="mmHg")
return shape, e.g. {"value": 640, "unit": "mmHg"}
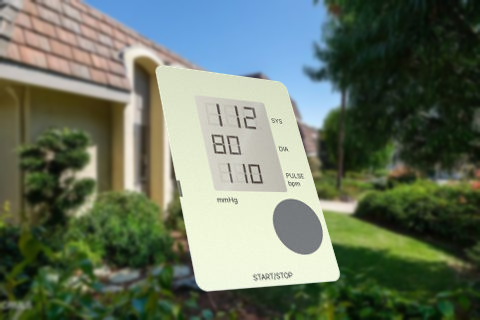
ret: {"value": 112, "unit": "mmHg"}
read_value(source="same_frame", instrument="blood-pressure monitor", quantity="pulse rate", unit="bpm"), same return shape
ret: {"value": 110, "unit": "bpm"}
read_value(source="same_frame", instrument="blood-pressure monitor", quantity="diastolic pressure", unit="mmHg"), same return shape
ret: {"value": 80, "unit": "mmHg"}
